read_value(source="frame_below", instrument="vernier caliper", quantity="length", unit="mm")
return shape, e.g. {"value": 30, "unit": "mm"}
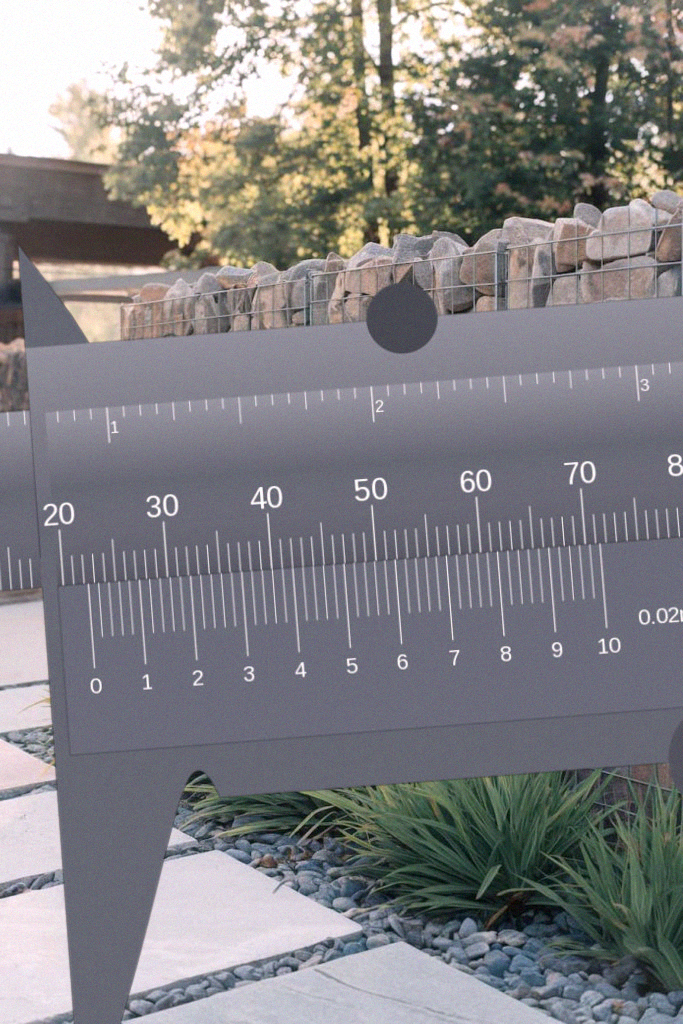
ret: {"value": 22.4, "unit": "mm"}
